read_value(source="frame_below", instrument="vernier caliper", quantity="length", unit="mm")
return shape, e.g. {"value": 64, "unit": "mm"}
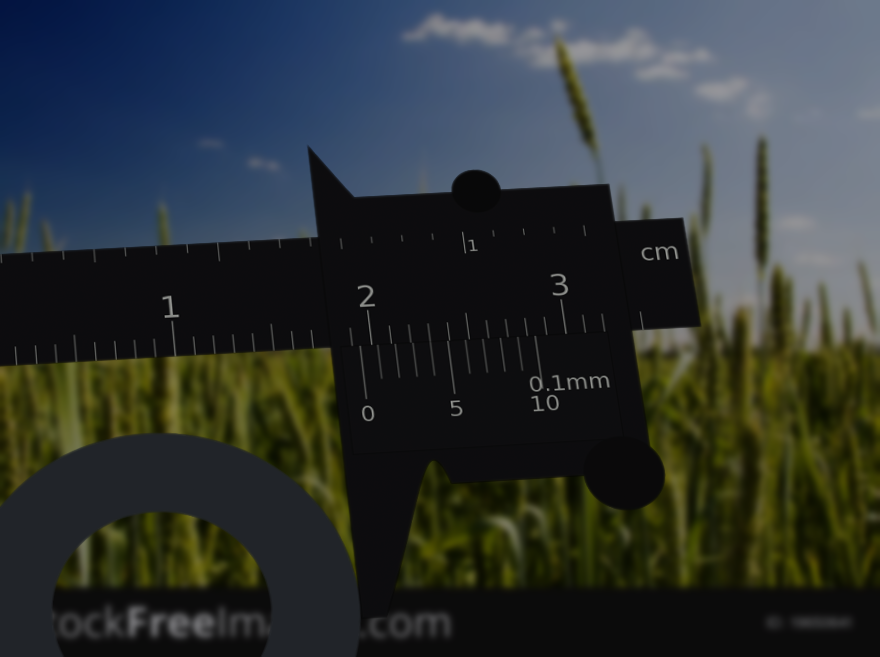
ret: {"value": 19.4, "unit": "mm"}
